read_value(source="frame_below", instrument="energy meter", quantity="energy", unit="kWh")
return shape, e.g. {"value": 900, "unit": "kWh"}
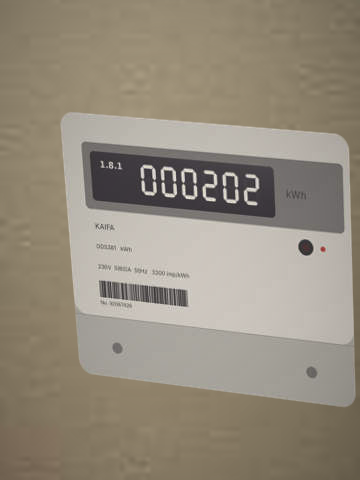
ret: {"value": 202, "unit": "kWh"}
